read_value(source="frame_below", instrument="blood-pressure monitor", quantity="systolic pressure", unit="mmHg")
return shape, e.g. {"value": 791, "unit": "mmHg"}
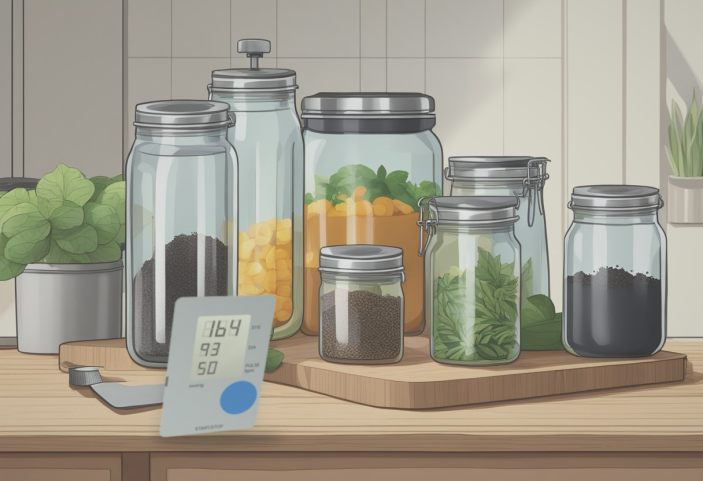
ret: {"value": 164, "unit": "mmHg"}
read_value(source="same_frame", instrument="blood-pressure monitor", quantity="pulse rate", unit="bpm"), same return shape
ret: {"value": 50, "unit": "bpm"}
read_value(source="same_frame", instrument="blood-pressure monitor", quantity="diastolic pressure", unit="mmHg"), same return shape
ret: {"value": 93, "unit": "mmHg"}
